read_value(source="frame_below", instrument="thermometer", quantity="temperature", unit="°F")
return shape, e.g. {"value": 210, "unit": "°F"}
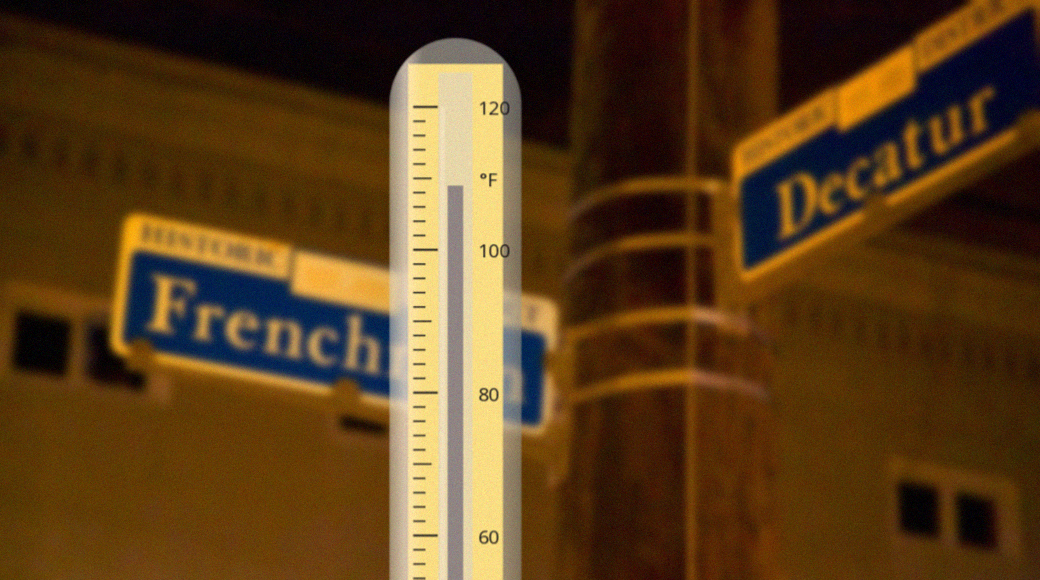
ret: {"value": 109, "unit": "°F"}
